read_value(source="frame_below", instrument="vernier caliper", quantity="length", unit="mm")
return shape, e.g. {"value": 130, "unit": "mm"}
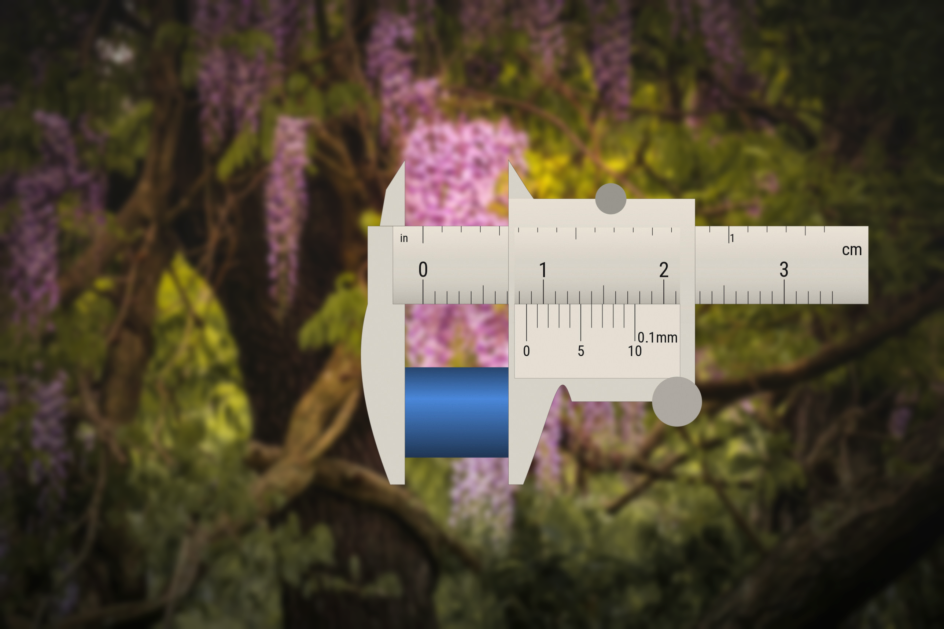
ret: {"value": 8.6, "unit": "mm"}
